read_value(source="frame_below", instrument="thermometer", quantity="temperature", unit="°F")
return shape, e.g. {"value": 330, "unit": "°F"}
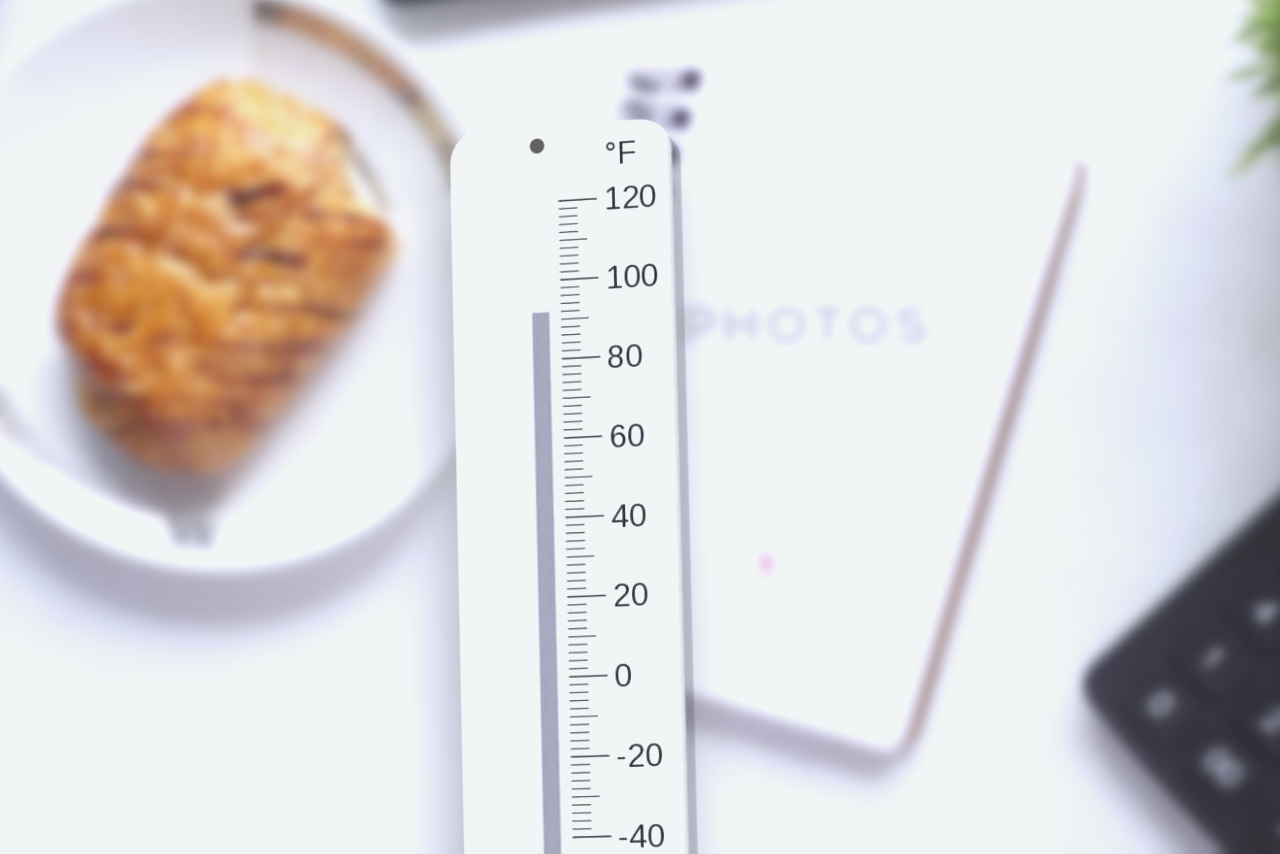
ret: {"value": 92, "unit": "°F"}
